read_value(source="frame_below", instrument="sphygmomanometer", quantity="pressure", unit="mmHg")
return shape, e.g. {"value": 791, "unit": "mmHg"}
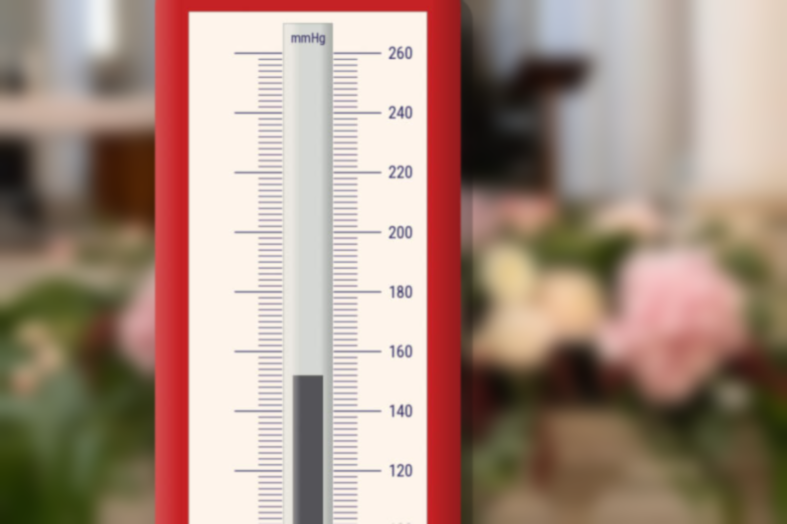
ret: {"value": 152, "unit": "mmHg"}
